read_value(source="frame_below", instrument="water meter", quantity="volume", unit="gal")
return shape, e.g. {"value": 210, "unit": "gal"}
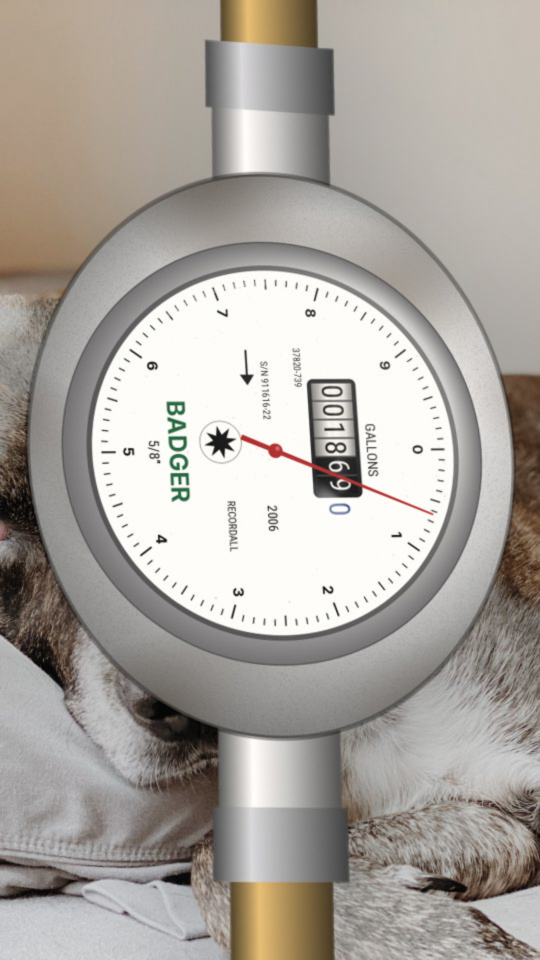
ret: {"value": 18690.6, "unit": "gal"}
